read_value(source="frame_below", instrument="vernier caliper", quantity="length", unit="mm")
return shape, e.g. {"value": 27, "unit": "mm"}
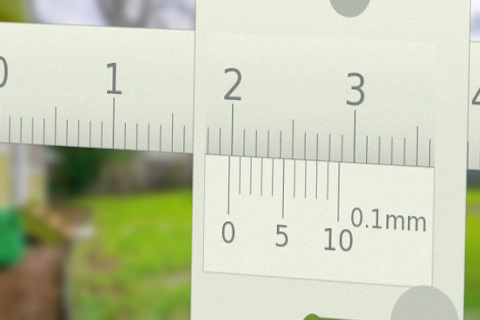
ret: {"value": 19.8, "unit": "mm"}
